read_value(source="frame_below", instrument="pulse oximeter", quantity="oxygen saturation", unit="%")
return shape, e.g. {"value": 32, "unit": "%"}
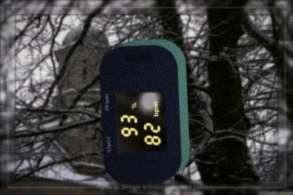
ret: {"value": 93, "unit": "%"}
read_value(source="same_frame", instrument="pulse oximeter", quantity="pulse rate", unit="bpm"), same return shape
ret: {"value": 82, "unit": "bpm"}
